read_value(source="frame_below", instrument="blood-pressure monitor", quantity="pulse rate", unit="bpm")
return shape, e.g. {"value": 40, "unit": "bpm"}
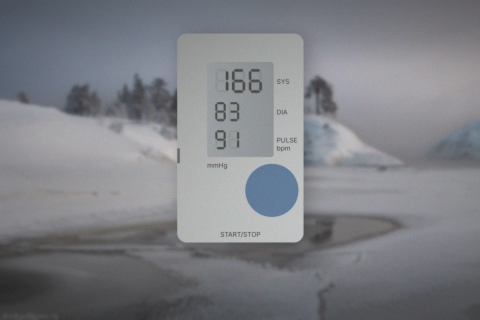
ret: {"value": 91, "unit": "bpm"}
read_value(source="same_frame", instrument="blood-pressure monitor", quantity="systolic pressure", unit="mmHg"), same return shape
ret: {"value": 166, "unit": "mmHg"}
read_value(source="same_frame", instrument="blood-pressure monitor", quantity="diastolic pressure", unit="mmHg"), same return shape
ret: {"value": 83, "unit": "mmHg"}
